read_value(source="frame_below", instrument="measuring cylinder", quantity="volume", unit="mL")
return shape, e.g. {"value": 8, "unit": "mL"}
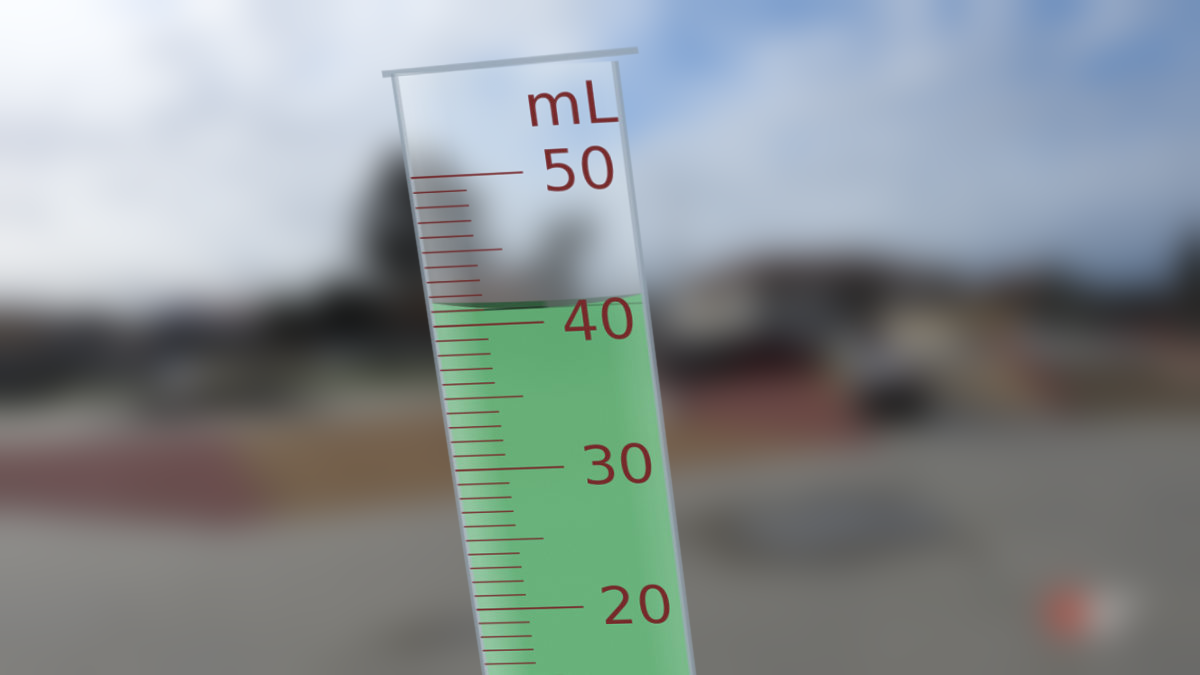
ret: {"value": 41, "unit": "mL"}
